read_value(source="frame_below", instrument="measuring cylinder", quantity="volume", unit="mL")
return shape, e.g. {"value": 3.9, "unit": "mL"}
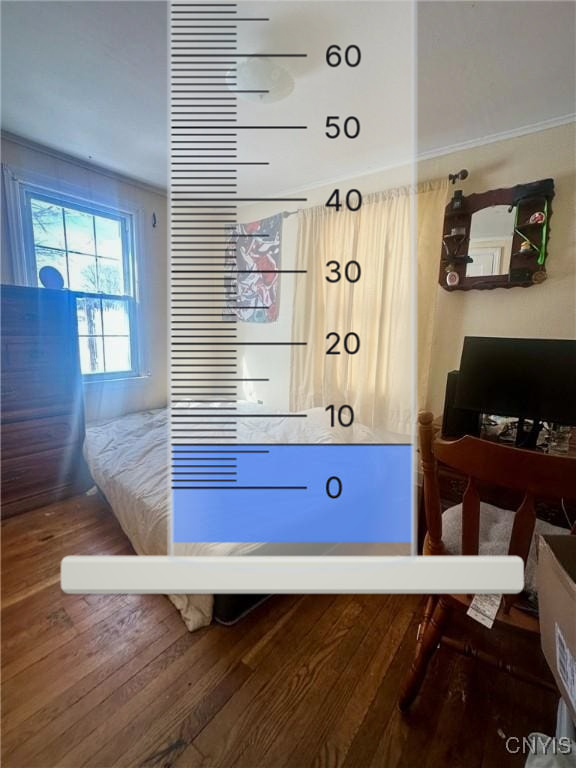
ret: {"value": 6, "unit": "mL"}
